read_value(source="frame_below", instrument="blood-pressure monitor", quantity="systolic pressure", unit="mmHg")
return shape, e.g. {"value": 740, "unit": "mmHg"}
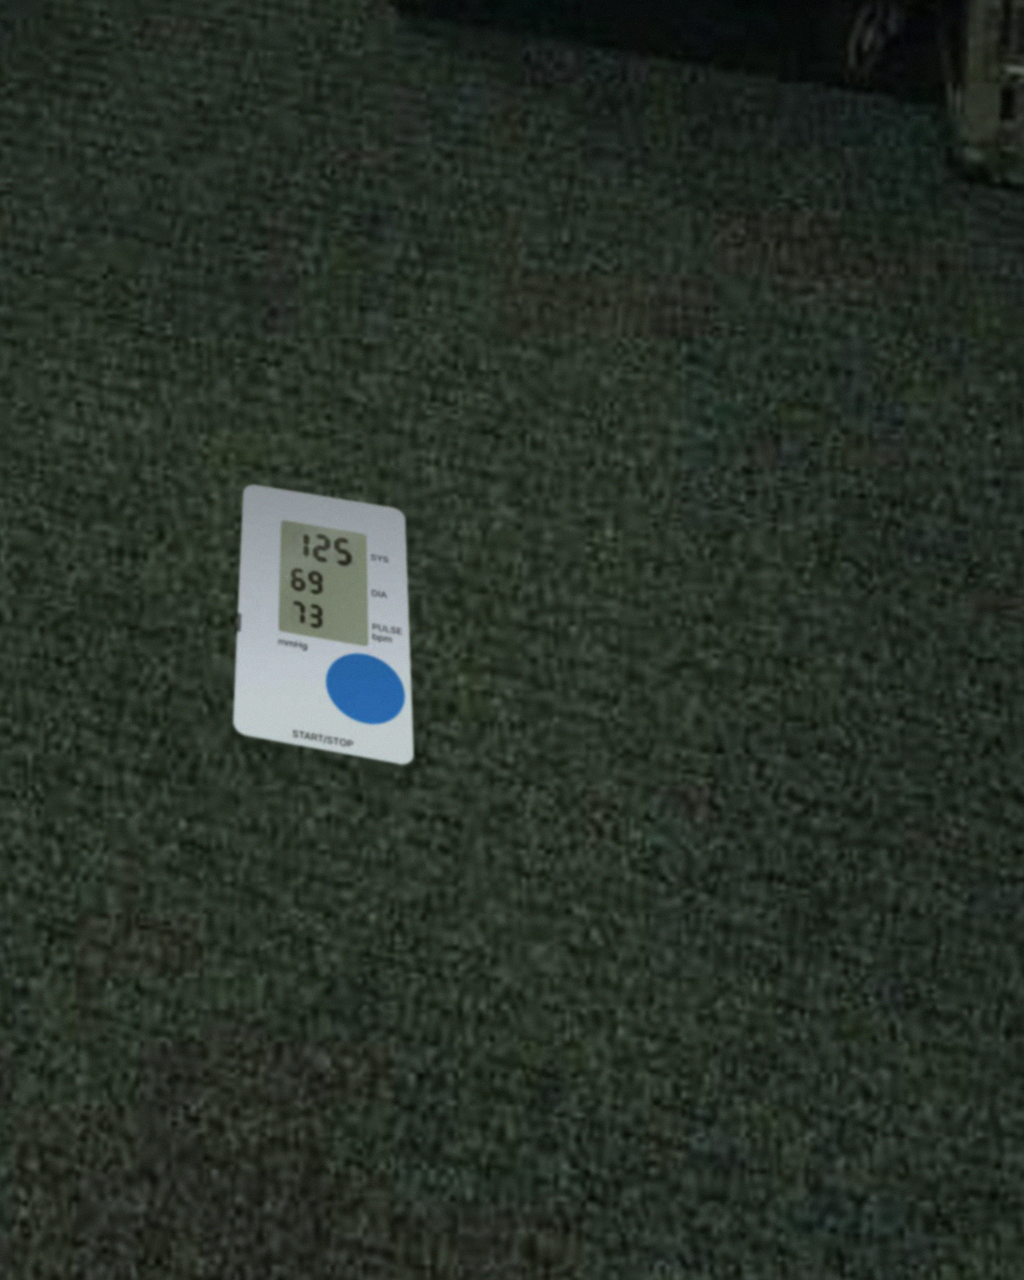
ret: {"value": 125, "unit": "mmHg"}
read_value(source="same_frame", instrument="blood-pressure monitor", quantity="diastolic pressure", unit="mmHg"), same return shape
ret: {"value": 69, "unit": "mmHg"}
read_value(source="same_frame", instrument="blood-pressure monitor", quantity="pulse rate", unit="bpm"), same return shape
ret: {"value": 73, "unit": "bpm"}
